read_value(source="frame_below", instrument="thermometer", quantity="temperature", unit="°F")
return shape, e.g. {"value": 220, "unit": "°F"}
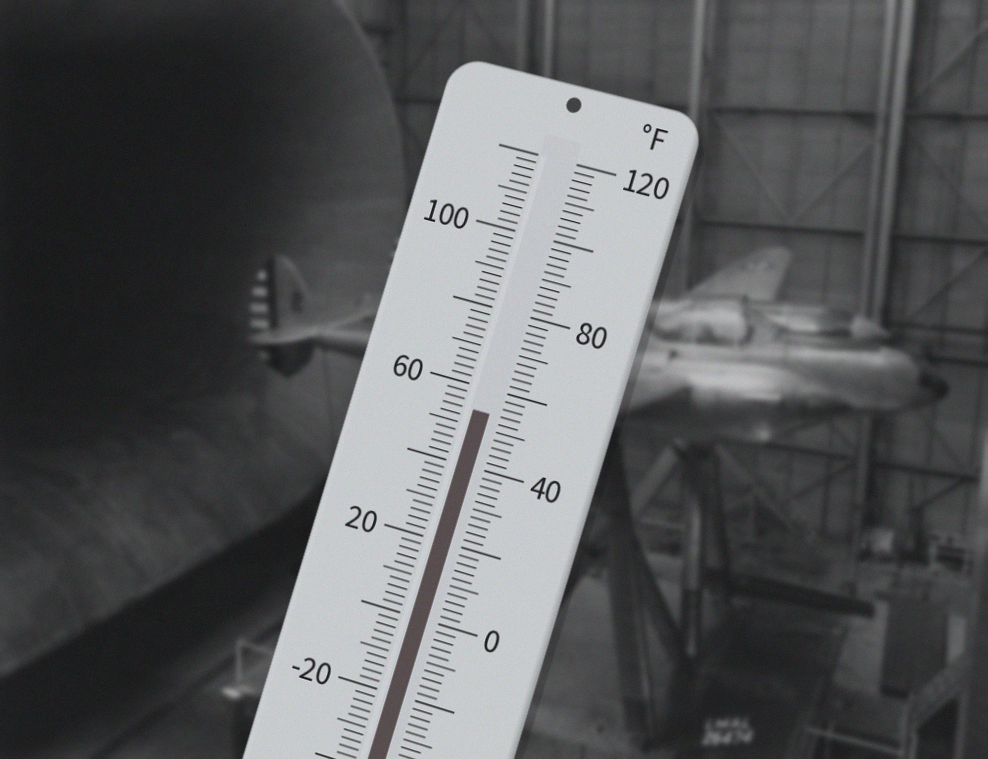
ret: {"value": 54, "unit": "°F"}
